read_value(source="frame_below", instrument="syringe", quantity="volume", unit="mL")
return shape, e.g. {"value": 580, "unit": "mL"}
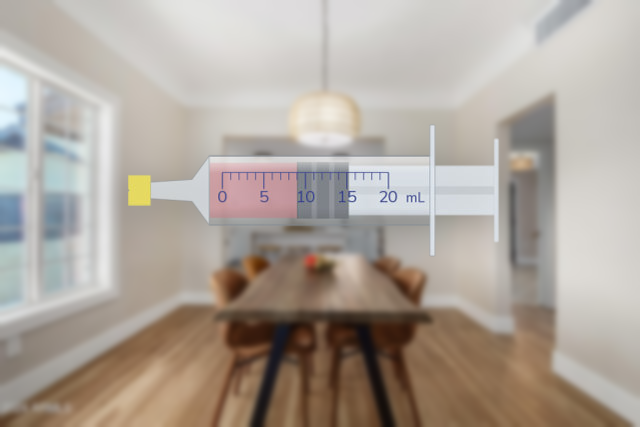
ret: {"value": 9, "unit": "mL"}
